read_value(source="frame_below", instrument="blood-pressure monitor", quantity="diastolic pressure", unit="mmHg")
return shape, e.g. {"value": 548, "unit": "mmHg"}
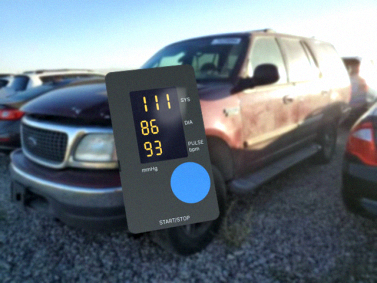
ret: {"value": 86, "unit": "mmHg"}
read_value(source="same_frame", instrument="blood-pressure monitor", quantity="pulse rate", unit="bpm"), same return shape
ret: {"value": 93, "unit": "bpm"}
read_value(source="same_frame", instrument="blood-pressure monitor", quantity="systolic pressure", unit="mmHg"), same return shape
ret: {"value": 111, "unit": "mmHg"}
